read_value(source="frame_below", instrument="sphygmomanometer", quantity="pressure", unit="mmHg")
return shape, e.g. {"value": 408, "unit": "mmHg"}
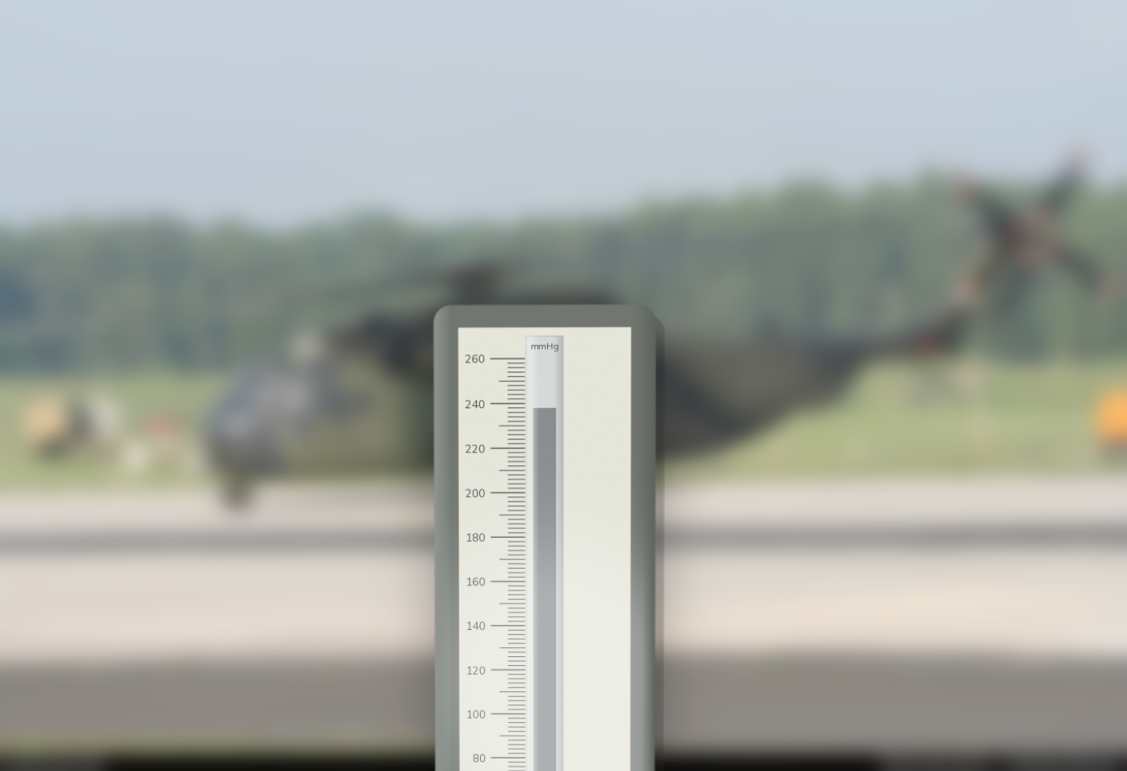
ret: {"value": 238, "unit": "mmHg"}
